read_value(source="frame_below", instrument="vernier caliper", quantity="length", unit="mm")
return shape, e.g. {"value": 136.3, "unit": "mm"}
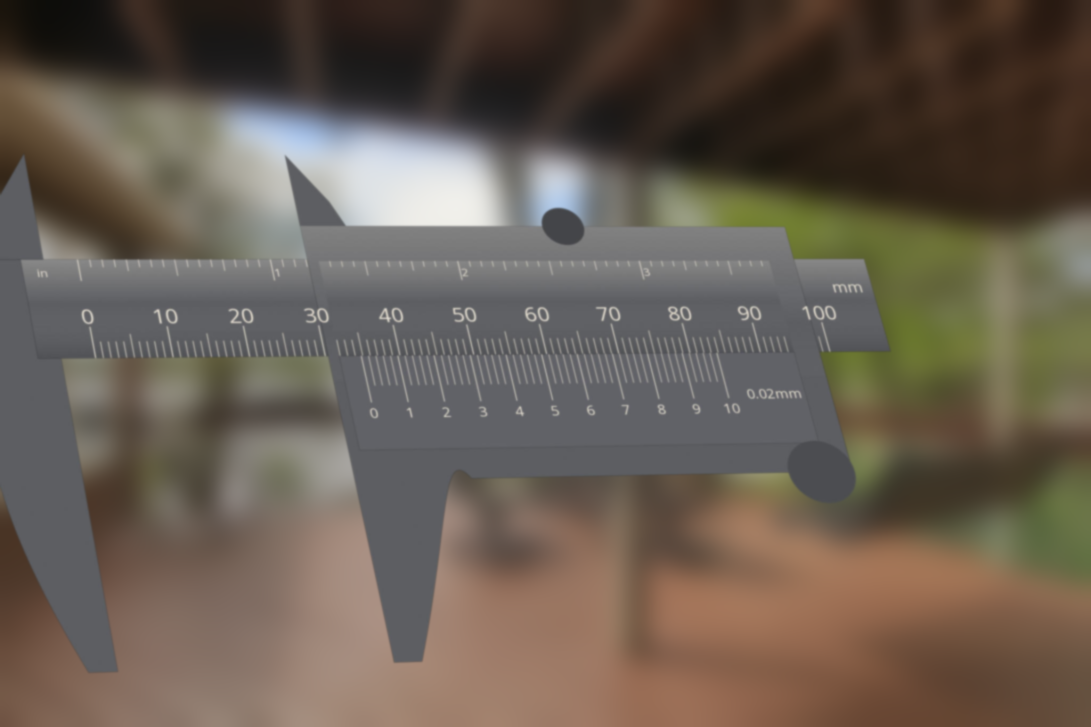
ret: {"value": 34.8, "unit": "mm"}
